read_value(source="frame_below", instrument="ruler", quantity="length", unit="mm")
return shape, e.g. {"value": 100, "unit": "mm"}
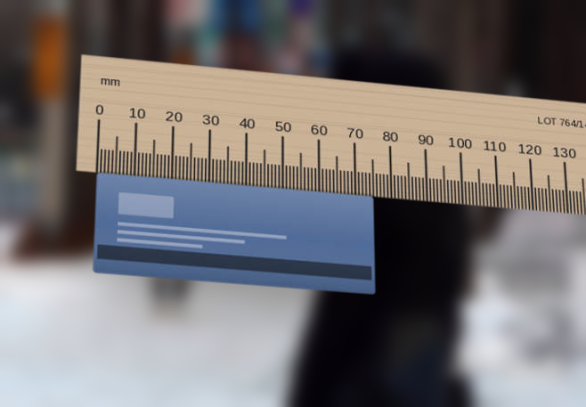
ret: {"value": 75, "unit": "mm"}
